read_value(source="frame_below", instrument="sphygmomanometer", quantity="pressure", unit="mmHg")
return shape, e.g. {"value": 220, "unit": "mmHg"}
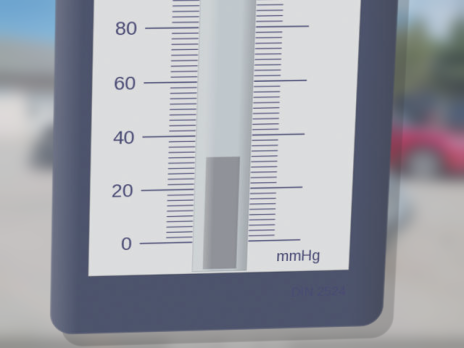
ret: {"value": 32, "unit": "mmHg"}
